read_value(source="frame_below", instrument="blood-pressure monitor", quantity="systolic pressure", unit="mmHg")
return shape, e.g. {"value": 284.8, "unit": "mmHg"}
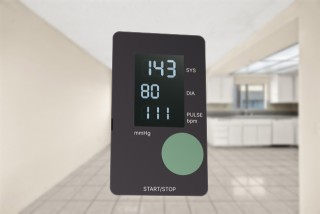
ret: {"value": 143, "unit": "mmHg"}
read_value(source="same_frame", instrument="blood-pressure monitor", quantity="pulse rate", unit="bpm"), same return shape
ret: {"value": 111, "unit": "bpm"}
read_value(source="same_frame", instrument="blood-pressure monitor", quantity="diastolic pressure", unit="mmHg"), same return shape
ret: {"value": 80, "unit": "mmHg"}
